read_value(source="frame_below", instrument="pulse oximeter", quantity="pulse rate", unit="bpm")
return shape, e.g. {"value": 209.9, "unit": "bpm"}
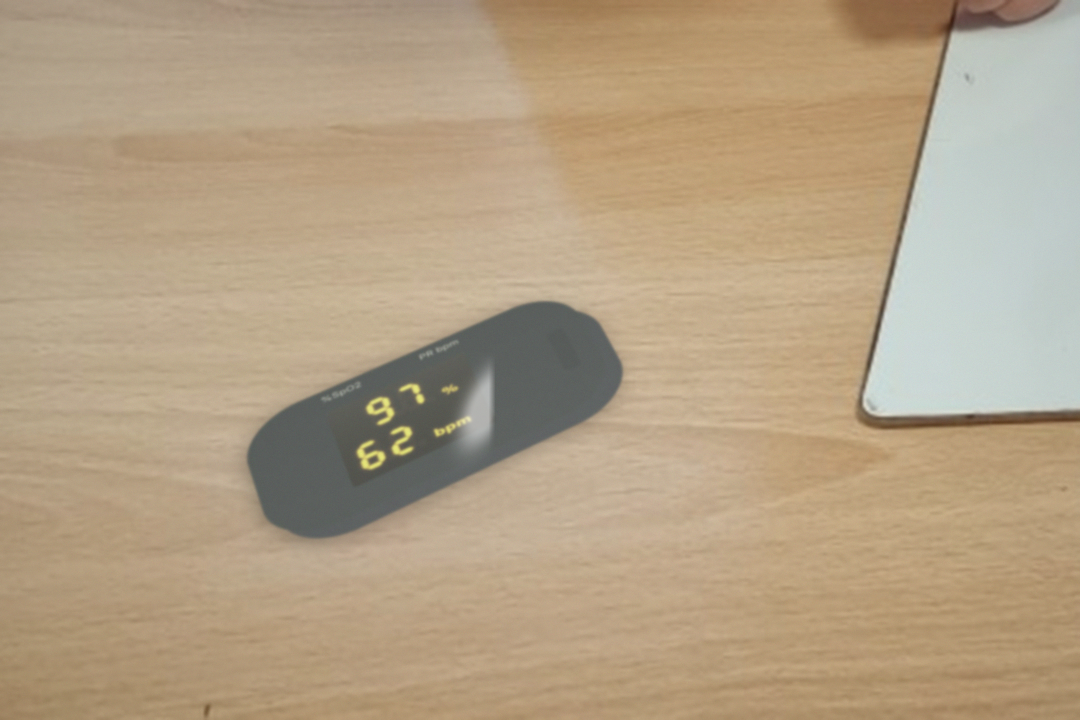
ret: {"value": 62, "unit": "bpm"}
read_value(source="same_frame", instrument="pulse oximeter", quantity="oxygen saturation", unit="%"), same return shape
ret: {"value": 97, "unit": "%"}
